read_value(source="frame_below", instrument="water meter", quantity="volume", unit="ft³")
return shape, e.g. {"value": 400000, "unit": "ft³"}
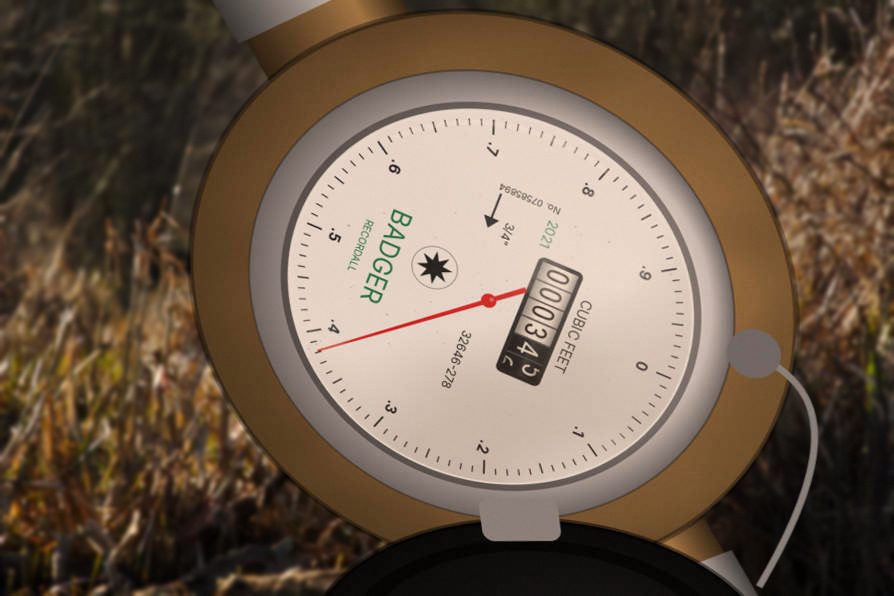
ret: {"value": 345.38, "unit": "ft³"}
